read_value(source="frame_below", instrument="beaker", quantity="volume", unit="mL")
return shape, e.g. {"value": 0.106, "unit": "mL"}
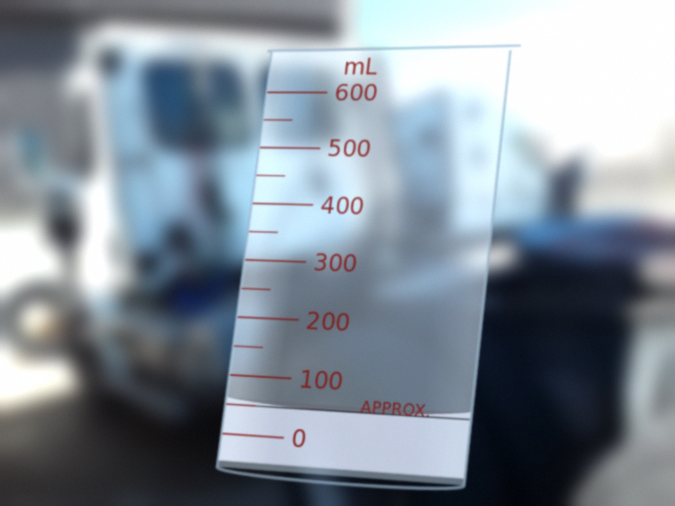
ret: {"value": 50, "unit": "mL"}
